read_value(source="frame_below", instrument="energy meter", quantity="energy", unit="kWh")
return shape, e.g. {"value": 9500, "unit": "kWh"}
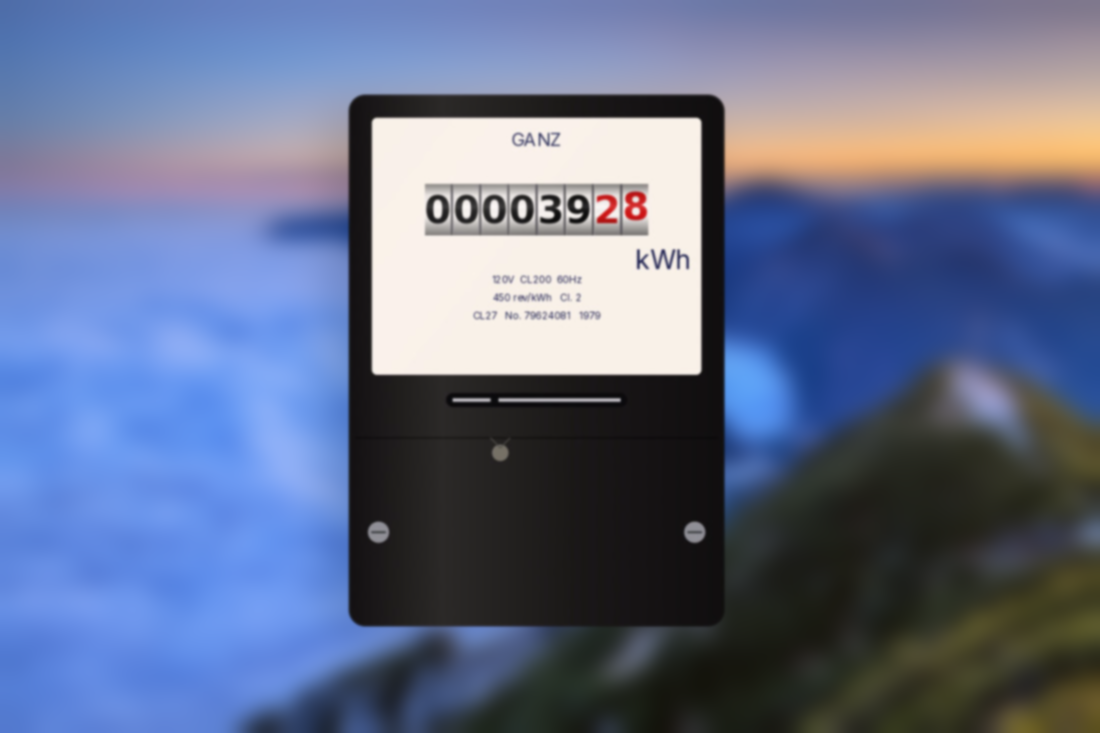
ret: {"value": 39.28, "unit": "kWh"}
